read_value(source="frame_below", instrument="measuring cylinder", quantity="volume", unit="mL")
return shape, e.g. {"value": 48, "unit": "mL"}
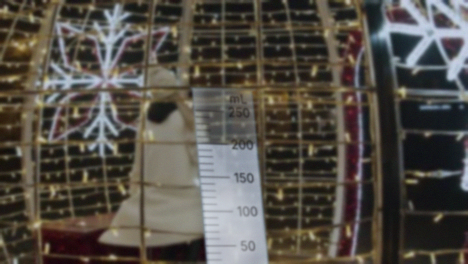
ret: {"value": 200, "unit": "mL"}
